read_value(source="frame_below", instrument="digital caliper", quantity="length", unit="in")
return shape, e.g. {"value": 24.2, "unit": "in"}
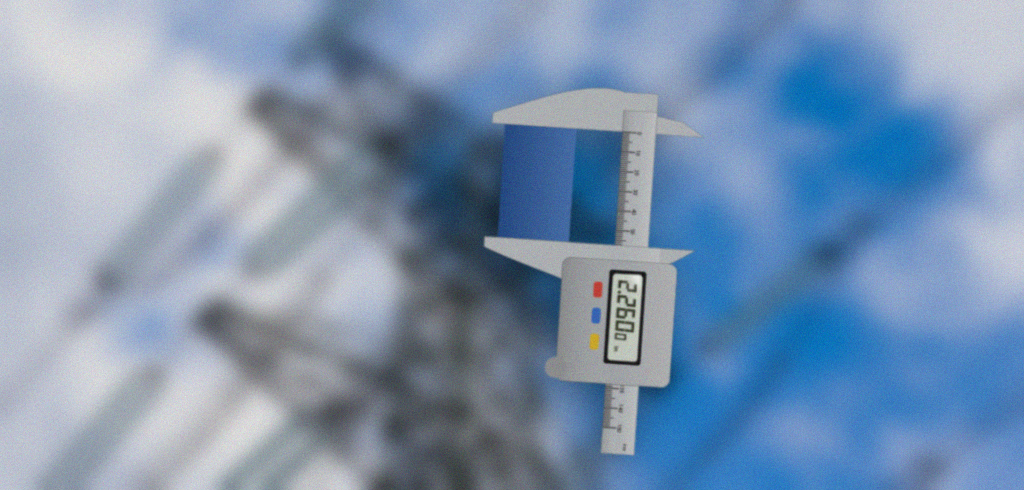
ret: {"value": 2.2600, "unit": "in"}
